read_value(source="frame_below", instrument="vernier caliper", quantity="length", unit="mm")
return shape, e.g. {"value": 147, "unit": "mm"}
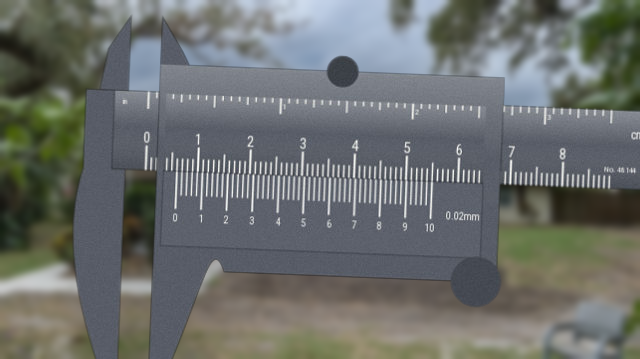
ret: {"value": 6.0, "unit": "mm"}
